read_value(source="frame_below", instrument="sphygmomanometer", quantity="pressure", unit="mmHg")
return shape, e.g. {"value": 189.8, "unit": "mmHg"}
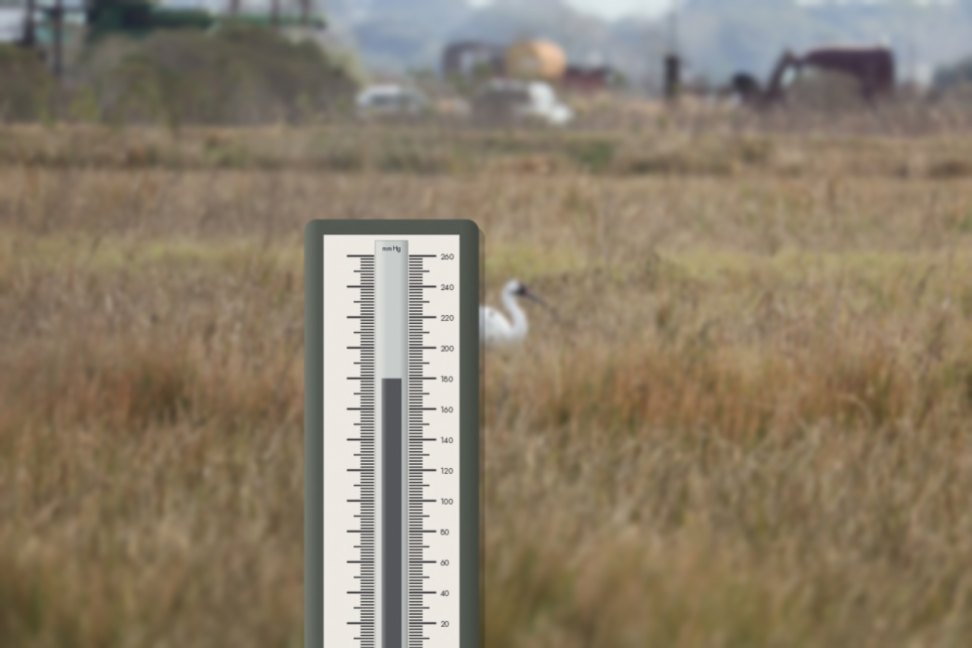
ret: {"value": 180, "unit": "mmHg"}
